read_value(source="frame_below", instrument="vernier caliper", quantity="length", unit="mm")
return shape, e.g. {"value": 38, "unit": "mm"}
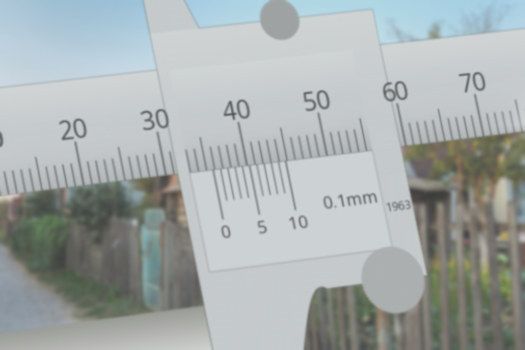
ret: {"value": 35.8, "unit": "mm"}
